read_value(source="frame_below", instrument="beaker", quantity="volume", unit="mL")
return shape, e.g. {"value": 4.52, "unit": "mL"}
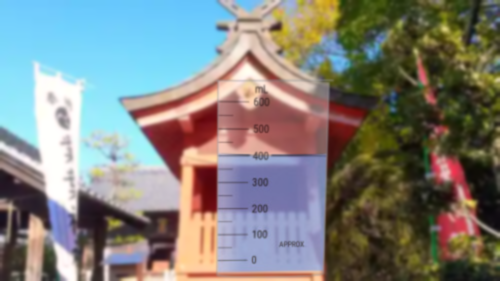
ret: {"value": 400, "unit": "mL"}
